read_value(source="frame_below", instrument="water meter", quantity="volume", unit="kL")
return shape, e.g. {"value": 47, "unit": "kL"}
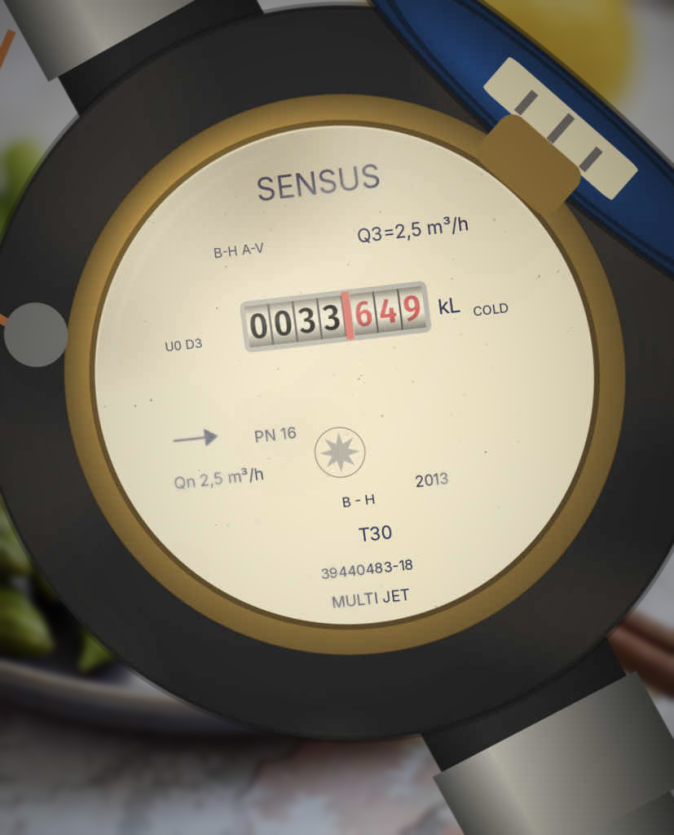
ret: {"value": 33.649, "unit": "kL"}
